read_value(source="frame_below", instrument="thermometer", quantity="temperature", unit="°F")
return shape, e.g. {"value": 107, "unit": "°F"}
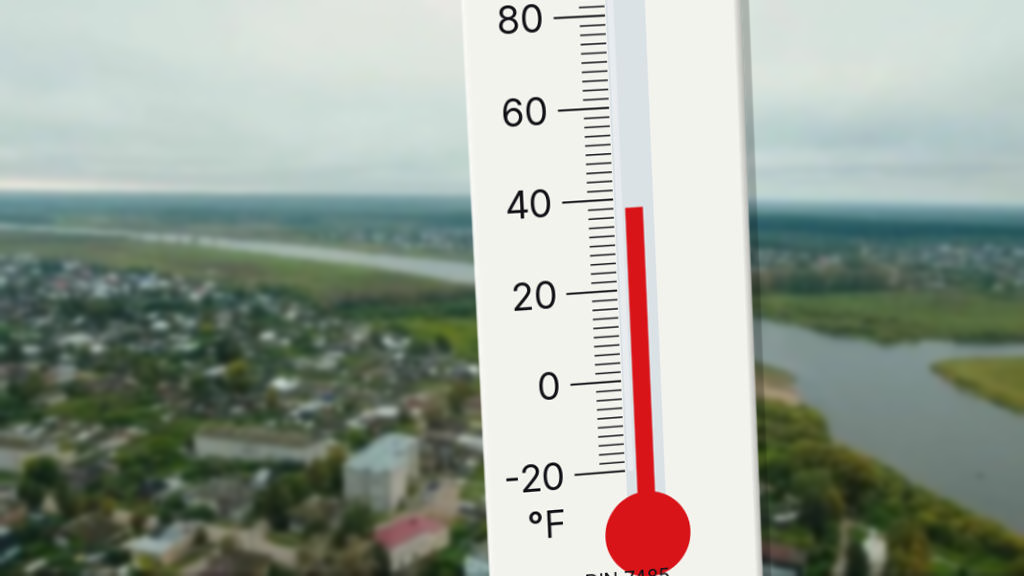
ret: {"value": 38, "unit": "°F"}
